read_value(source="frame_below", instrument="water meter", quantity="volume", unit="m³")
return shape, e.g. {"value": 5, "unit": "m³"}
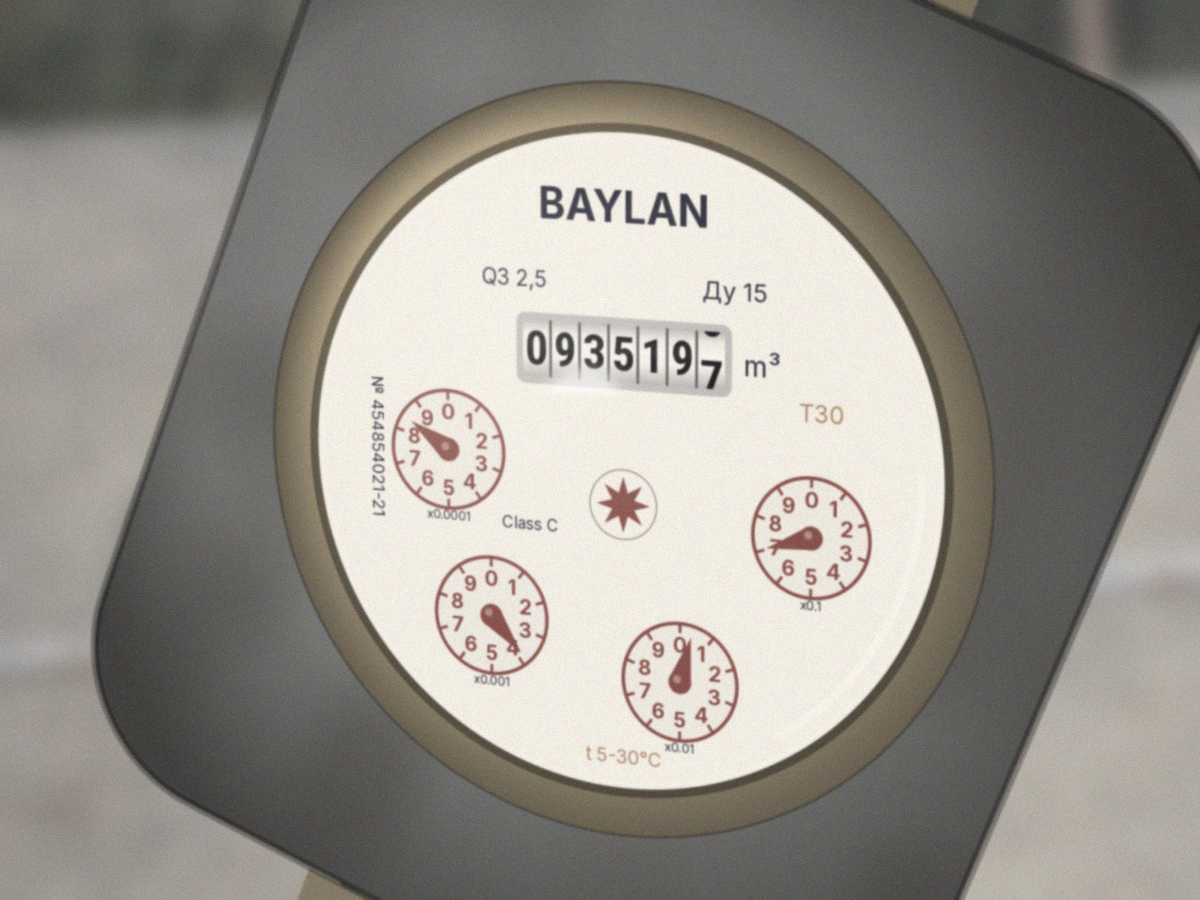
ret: {"value": 935196.7038, "unit": "m³"}
